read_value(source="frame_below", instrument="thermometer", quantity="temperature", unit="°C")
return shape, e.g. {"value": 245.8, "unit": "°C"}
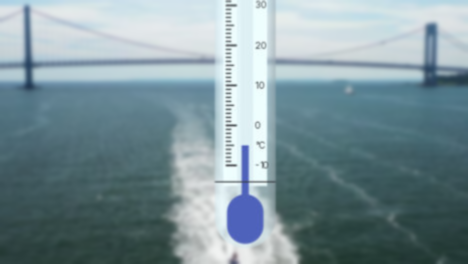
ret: {"value": -5, "unit": "°C"}
